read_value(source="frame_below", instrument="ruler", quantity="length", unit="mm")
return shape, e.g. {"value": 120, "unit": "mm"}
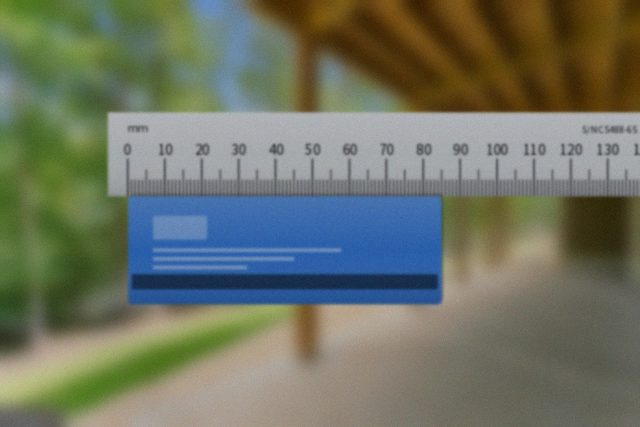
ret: {"value": 85, "unit": "mm"}
